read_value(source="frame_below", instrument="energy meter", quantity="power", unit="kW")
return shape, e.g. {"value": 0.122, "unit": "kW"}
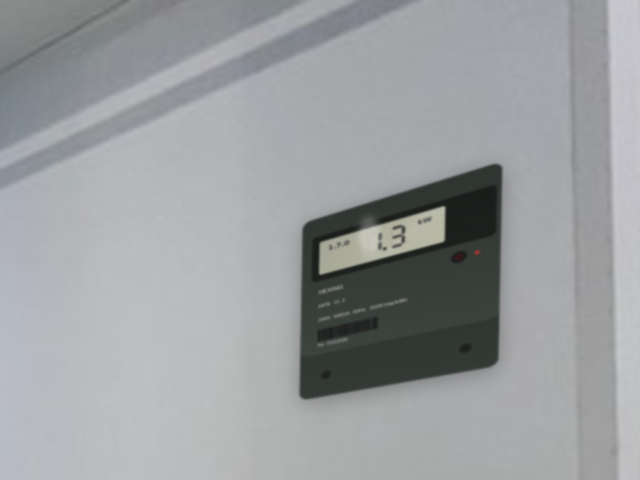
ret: {"value": 1.3, "unit": "kW"}
